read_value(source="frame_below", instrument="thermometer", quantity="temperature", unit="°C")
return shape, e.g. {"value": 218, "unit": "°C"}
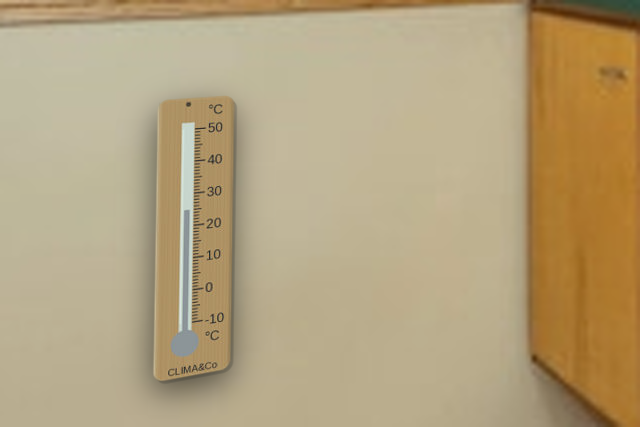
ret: {"value": 25, "unit": "°C"}
